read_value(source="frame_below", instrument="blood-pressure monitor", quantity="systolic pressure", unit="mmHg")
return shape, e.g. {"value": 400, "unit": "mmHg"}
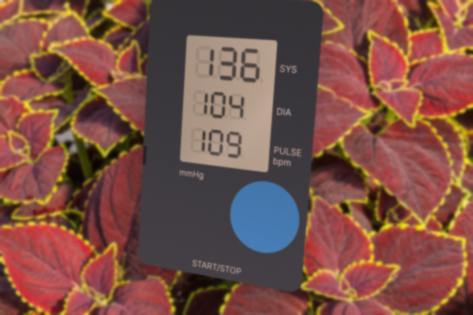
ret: {"value": 136, "unit": "mmHg"}
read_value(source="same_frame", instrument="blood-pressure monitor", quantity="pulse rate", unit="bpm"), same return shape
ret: {"value": 109, "unit": "bpm"}
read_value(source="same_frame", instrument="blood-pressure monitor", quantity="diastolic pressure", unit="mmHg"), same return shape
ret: {"value": 104, "unit": "mmHg"}
